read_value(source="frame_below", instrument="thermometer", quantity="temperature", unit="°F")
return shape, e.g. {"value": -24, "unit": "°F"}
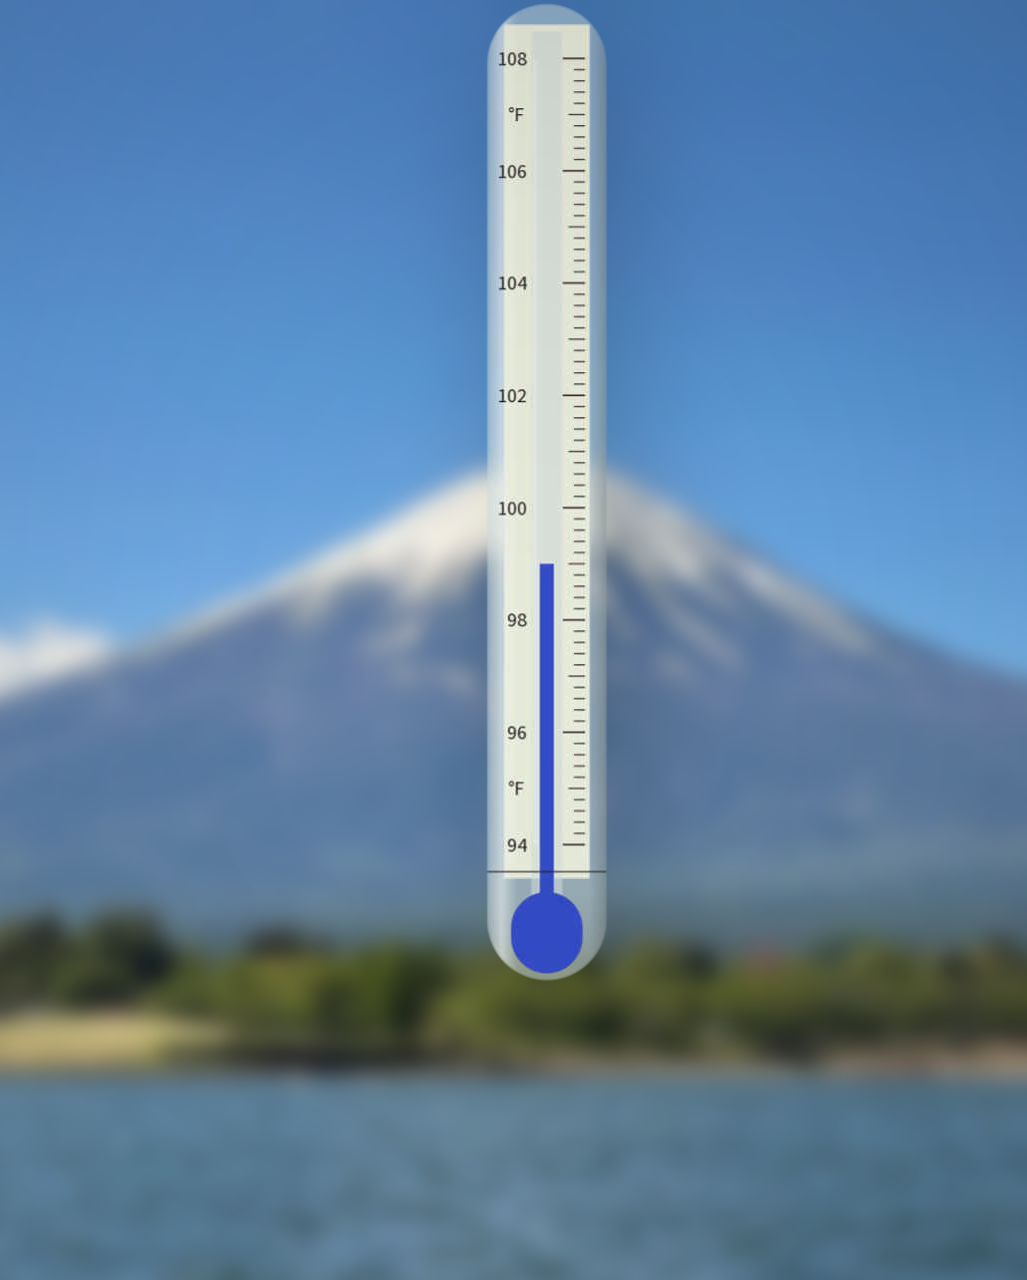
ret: {"value": 99, "unit": "°F"}
